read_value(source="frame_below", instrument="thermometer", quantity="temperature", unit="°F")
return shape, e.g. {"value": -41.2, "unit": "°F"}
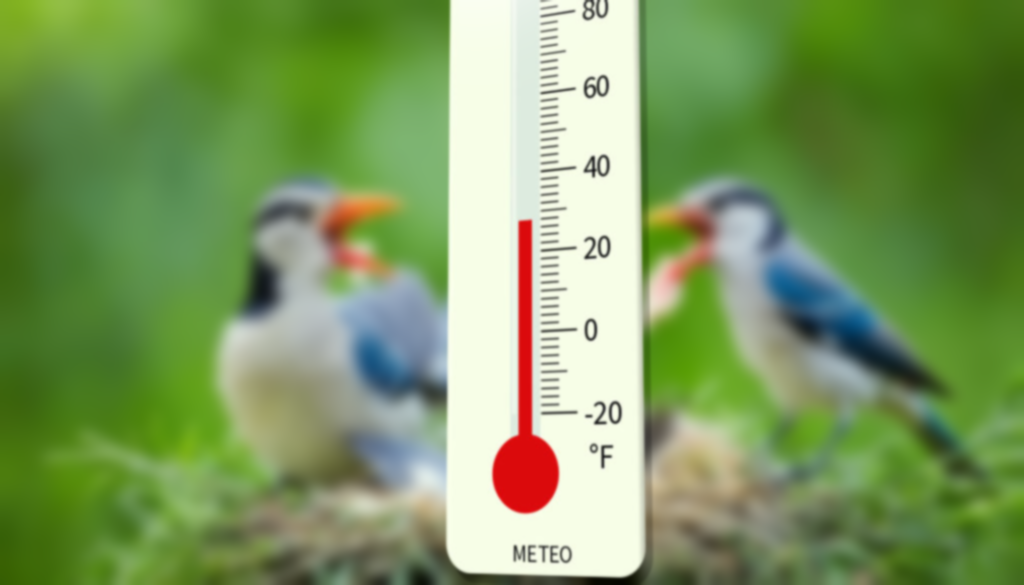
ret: {"value": 28, "unit": "°F"}
